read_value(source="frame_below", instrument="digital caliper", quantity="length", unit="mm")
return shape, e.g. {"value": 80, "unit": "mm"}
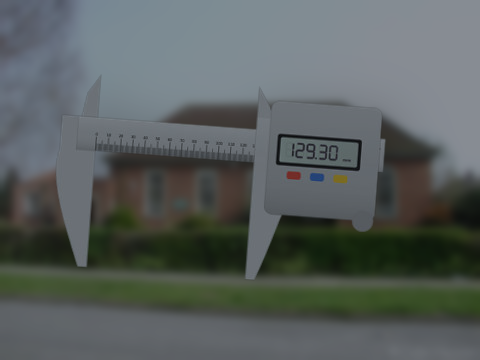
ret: {"value": 129.30, "unit": "mm"}
